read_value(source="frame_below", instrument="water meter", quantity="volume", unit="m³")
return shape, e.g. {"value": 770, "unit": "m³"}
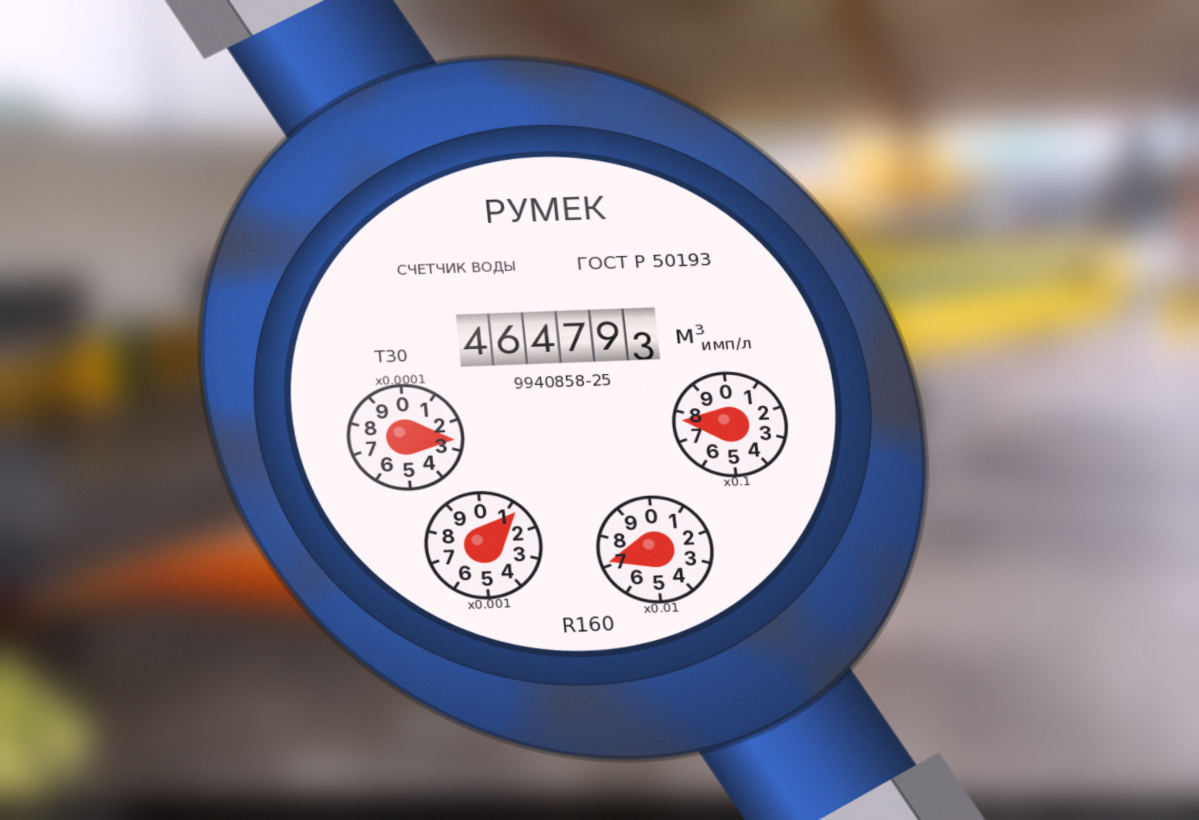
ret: {"value": 464792.7712, "unit": "m³"}
